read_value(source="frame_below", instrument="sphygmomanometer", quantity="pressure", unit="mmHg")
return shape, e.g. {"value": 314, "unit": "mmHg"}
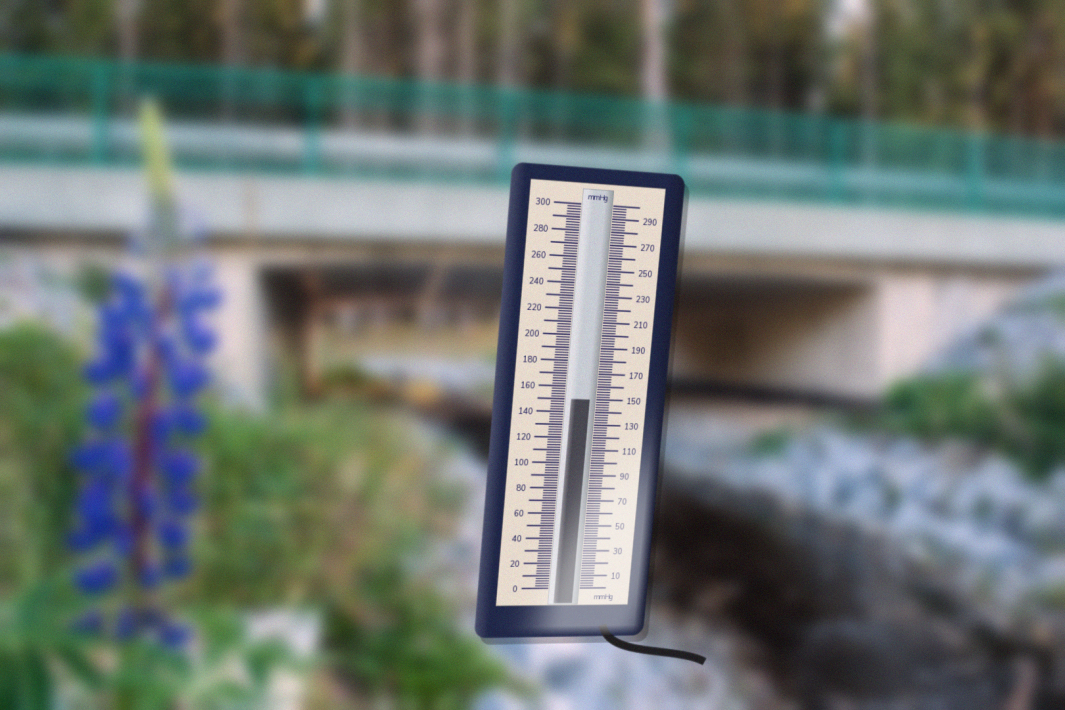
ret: {"value": 150, "unit": "mmHg"}
